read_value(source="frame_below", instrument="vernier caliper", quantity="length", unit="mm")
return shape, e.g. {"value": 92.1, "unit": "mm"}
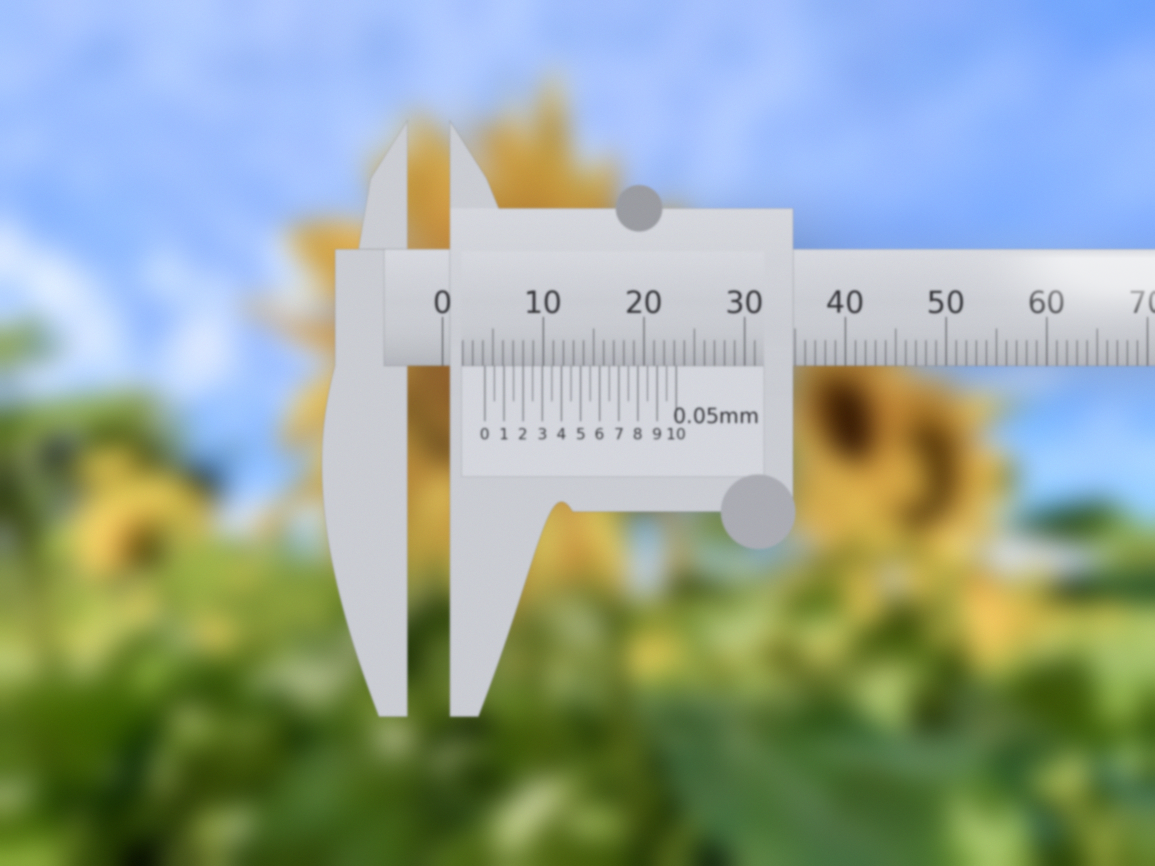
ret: {"value": 4.2, "unit": "mm"}
